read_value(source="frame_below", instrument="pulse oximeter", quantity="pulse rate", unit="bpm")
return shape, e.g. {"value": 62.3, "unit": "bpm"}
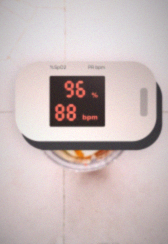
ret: {"value": 88, "unit": "bpm"}
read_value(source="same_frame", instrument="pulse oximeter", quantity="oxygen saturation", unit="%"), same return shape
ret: {"value": 96, "unit": "%"}
